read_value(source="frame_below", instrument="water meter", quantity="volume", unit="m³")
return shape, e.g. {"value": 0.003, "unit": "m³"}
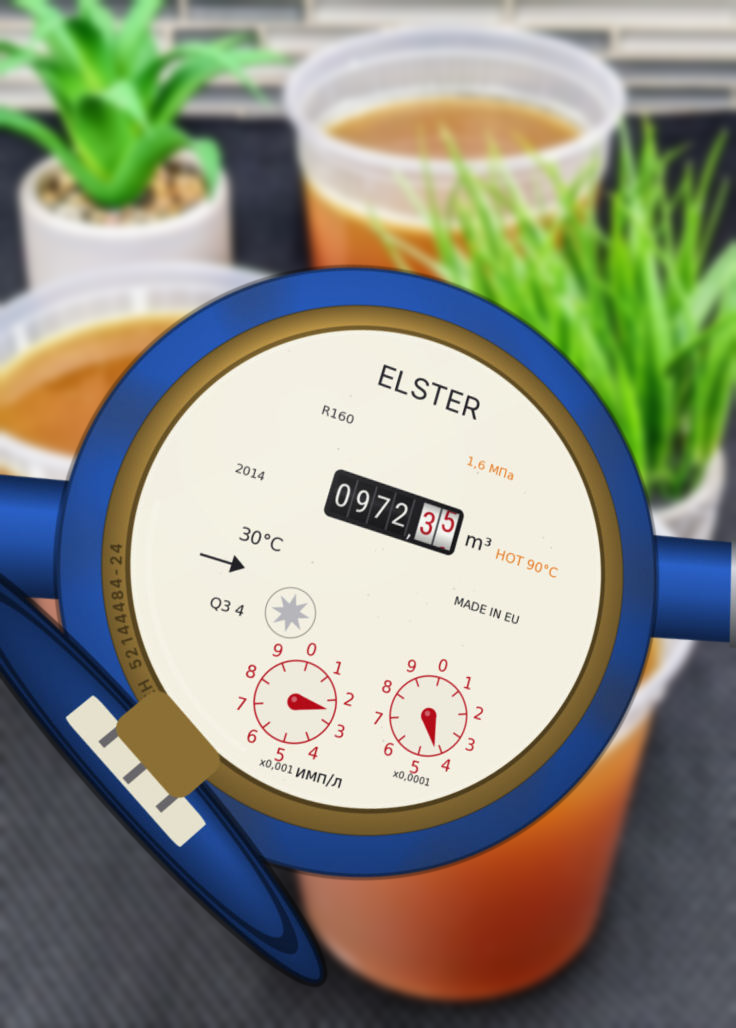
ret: {"value": 972.3524, "unit": "m³"}
